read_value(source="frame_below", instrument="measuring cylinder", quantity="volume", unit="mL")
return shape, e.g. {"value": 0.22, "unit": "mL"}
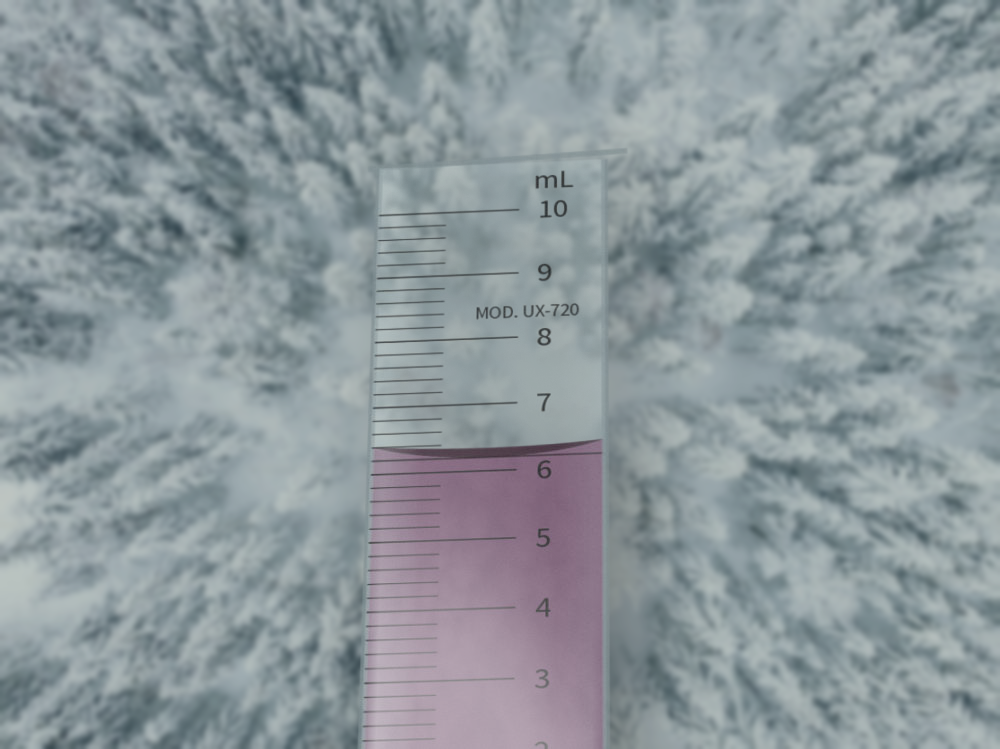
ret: {"value": 6.2, "unit": "mL"}
